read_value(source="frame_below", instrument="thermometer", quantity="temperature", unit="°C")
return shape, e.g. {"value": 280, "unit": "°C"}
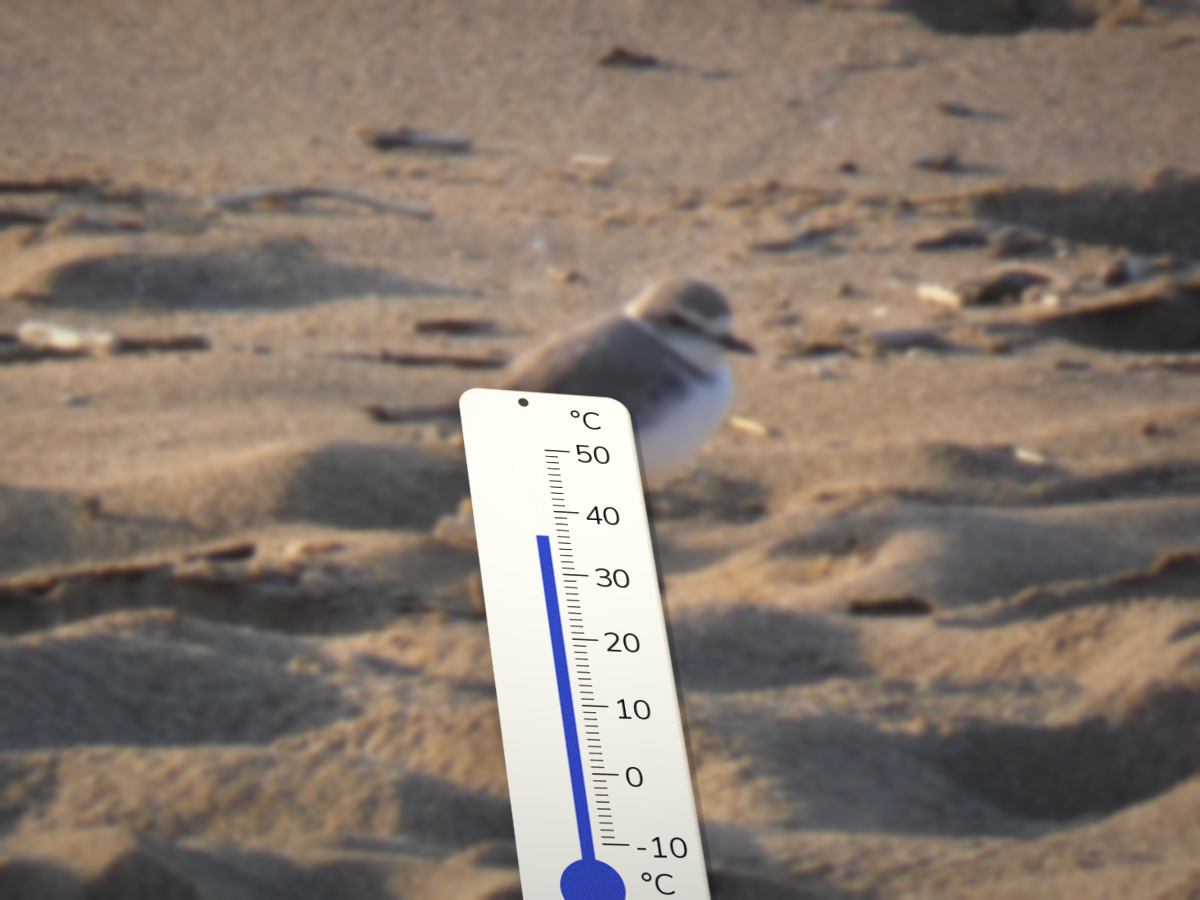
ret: {"value": 36, "unit": "°C"}
